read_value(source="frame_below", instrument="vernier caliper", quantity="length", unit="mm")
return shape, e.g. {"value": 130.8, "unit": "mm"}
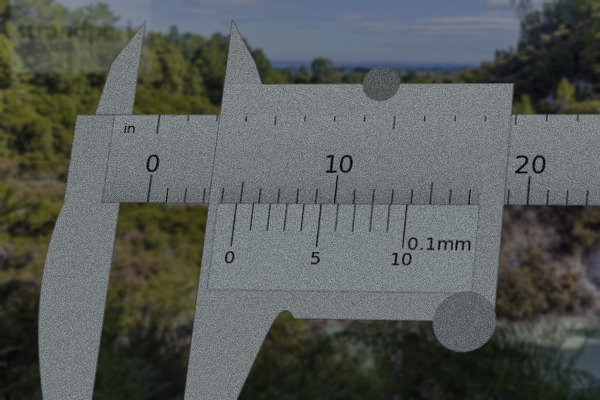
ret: {"value": 4.8, "unit": "mm"}
